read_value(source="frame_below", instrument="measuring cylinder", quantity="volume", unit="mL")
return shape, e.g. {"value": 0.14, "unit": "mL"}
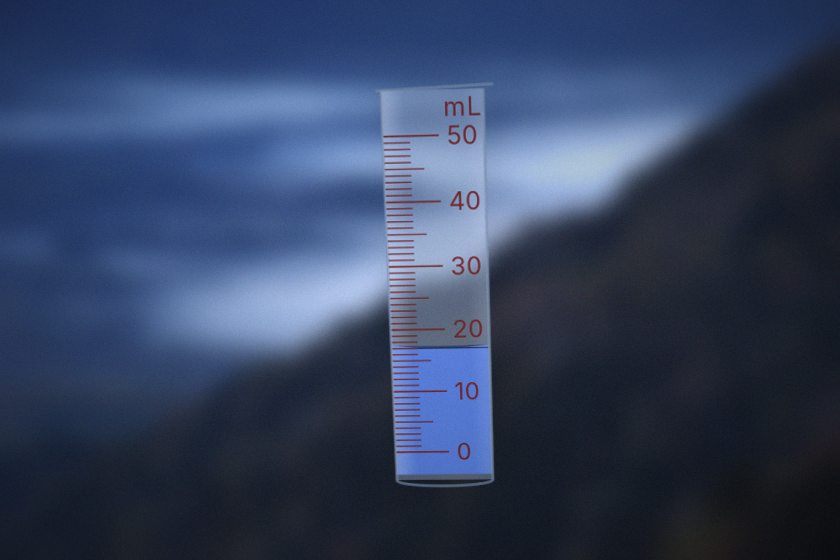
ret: {"value": 17, "unit": "mL"}
